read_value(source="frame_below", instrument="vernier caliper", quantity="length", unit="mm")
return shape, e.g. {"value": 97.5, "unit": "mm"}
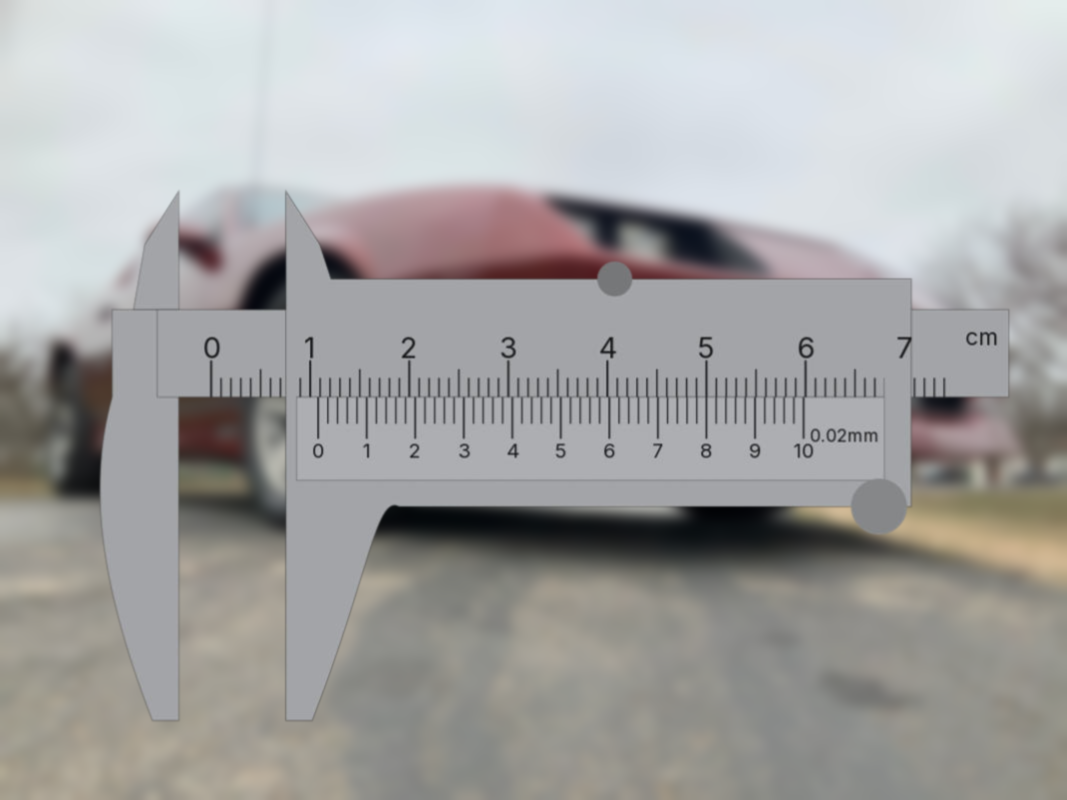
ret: {"value": 10.8, "unit": "mm"}
